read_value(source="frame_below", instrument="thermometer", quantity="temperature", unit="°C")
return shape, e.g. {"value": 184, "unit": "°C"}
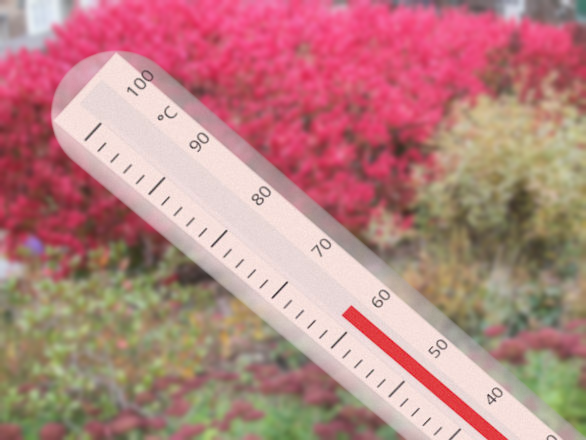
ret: {"value": 62, "unit": "°C"}
